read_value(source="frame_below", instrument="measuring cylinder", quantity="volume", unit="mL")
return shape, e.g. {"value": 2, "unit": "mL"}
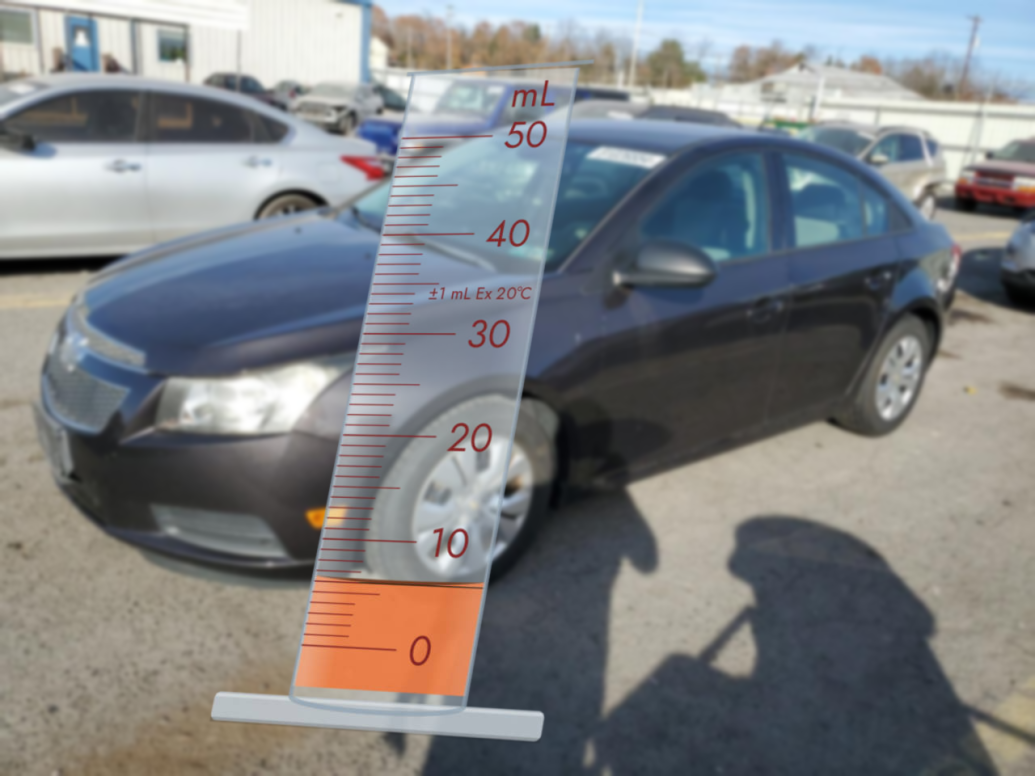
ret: {"value": 6, "unit": "mL"}
